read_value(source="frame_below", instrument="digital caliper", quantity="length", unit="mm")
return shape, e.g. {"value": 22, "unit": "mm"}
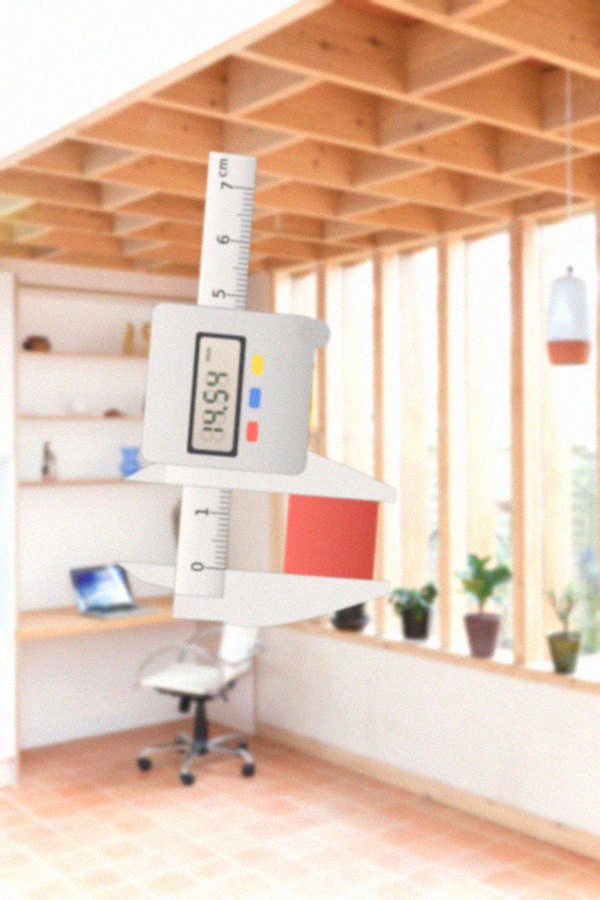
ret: {"value": 14.54, "unit": "mm"}
